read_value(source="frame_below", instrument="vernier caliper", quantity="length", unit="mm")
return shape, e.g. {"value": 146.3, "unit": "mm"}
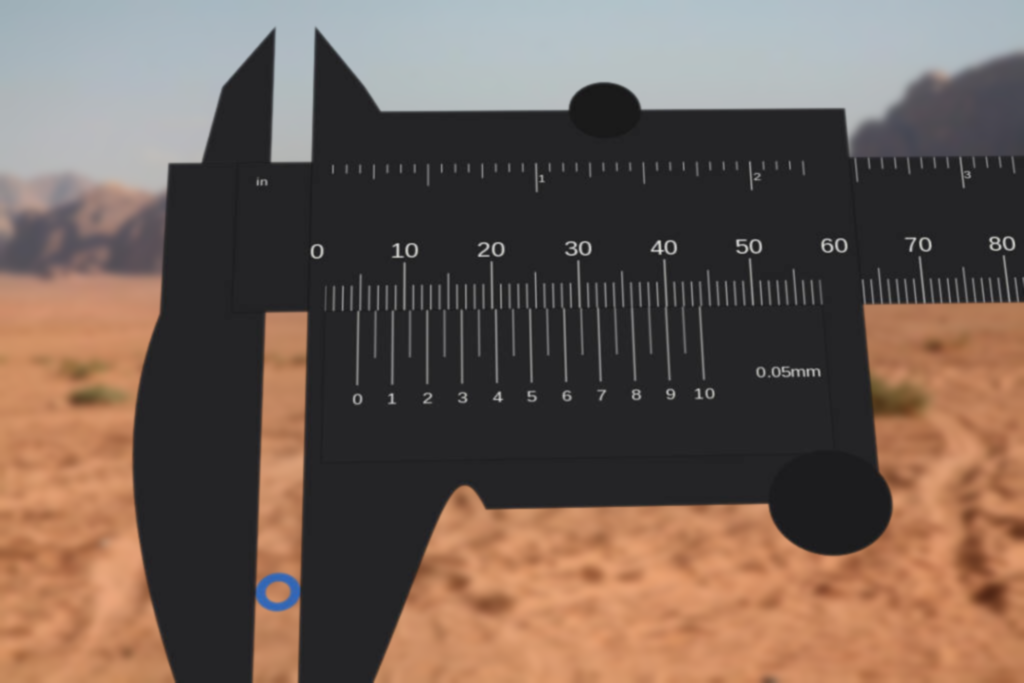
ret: {"value": 4.8, "unit": "mm"}
